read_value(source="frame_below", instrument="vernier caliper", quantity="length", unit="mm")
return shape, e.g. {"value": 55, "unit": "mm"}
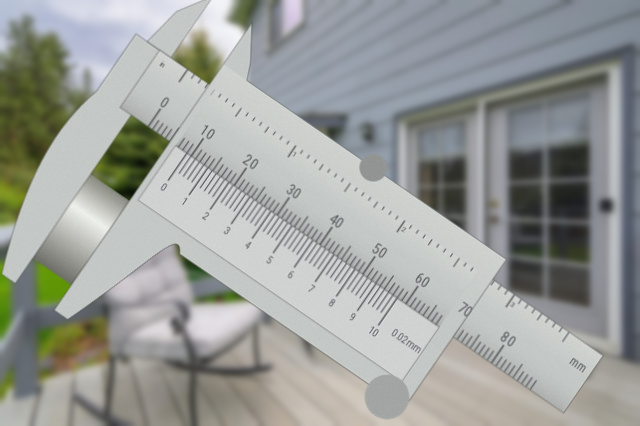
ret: {"value": 9.0, "unit": "mm"}
